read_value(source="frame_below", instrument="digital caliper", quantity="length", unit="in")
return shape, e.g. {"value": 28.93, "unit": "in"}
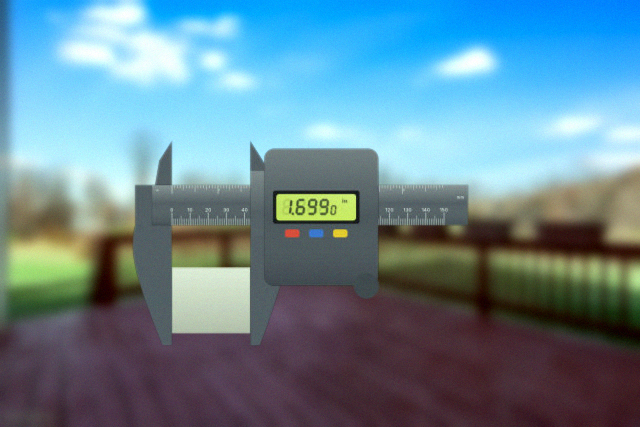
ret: {"value": 1.6990, "unit": "in"}
